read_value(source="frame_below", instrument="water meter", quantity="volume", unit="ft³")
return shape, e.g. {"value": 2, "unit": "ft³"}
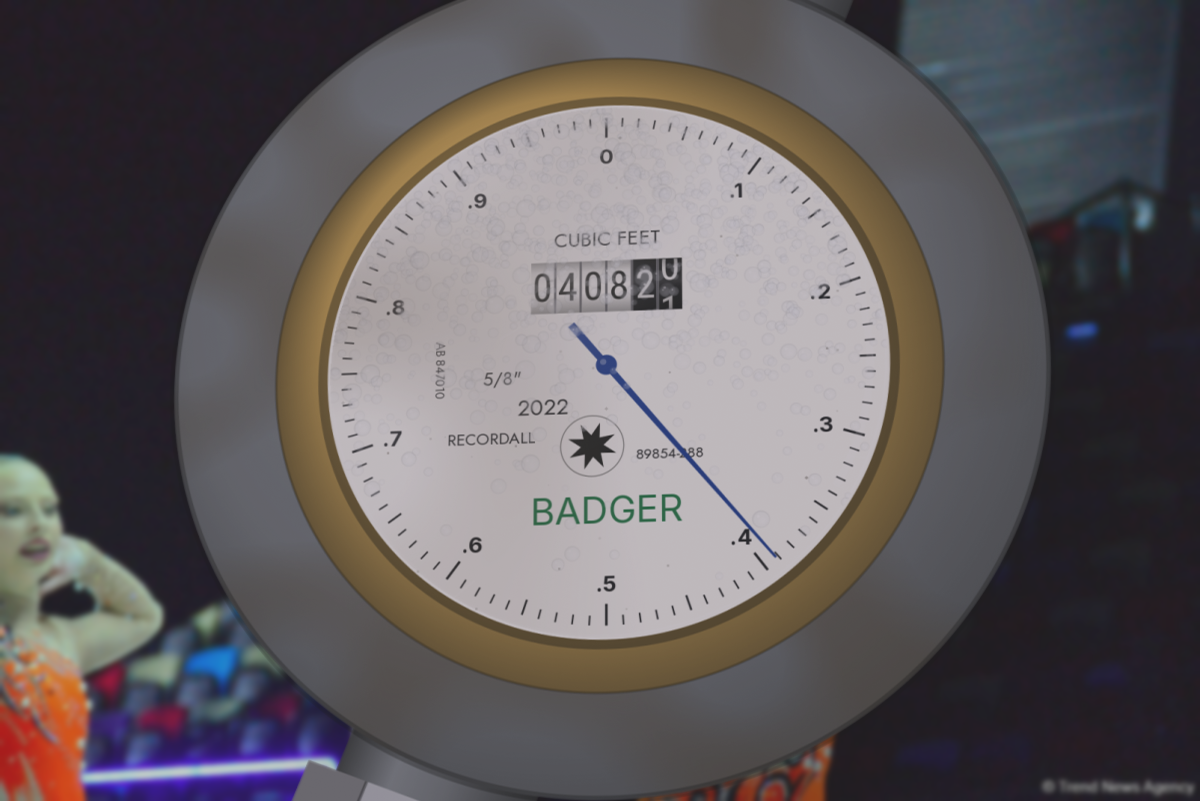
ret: {"value": 40820.39, "unit": "ft³"}
